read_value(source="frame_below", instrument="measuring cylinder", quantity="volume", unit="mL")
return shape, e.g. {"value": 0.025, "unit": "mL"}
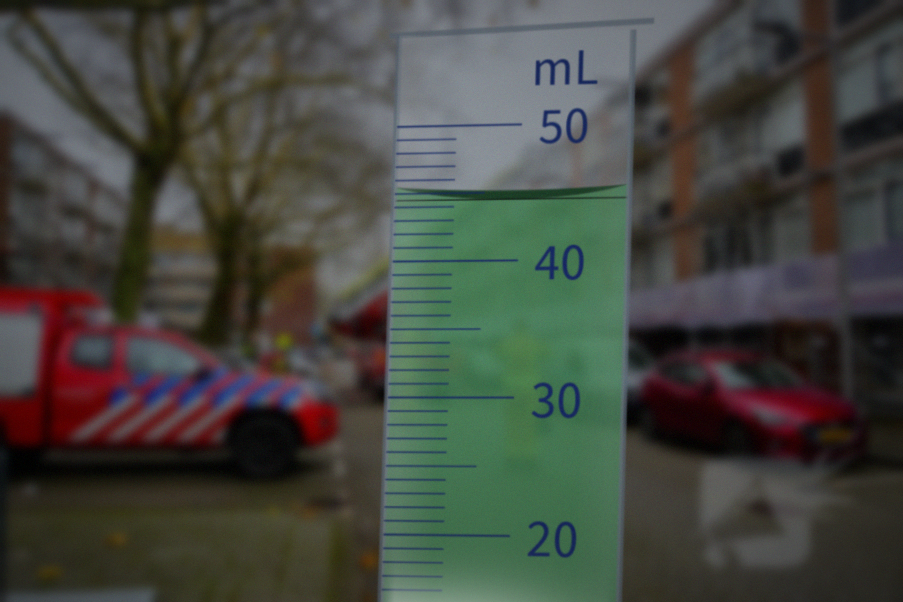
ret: {"value": 44.5, "unit": "mL"}
